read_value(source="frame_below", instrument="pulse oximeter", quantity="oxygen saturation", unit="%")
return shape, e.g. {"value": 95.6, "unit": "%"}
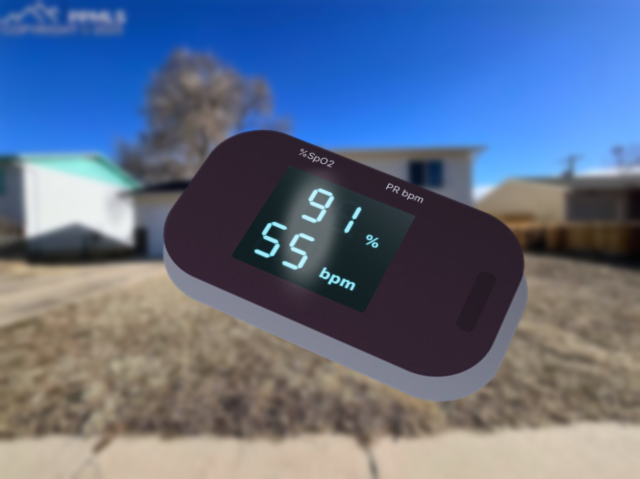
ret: {"value": 91, "unit": "%"}
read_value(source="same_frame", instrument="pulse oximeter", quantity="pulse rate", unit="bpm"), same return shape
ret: {"value": 55, "unit": "bpm"}
